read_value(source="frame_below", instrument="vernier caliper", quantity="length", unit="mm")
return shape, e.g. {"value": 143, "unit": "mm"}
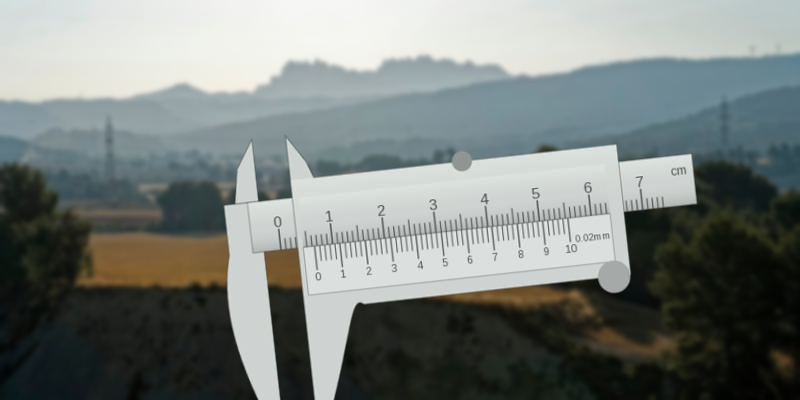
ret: {"value": 6.5, "unit": "mm"}
